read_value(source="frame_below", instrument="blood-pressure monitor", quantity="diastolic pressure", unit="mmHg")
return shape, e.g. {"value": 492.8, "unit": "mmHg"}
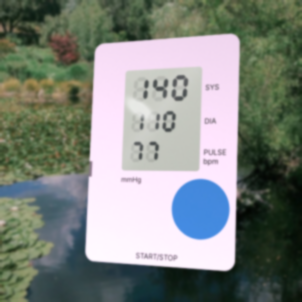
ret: {"value": 110, "unit": "mmHg"}
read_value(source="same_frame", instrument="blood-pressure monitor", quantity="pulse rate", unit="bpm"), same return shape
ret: {"value": 77, "unit": "bpm"}
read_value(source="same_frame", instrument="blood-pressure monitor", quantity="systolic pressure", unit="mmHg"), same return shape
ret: {"value": 140, "unit": "mmHg"}
